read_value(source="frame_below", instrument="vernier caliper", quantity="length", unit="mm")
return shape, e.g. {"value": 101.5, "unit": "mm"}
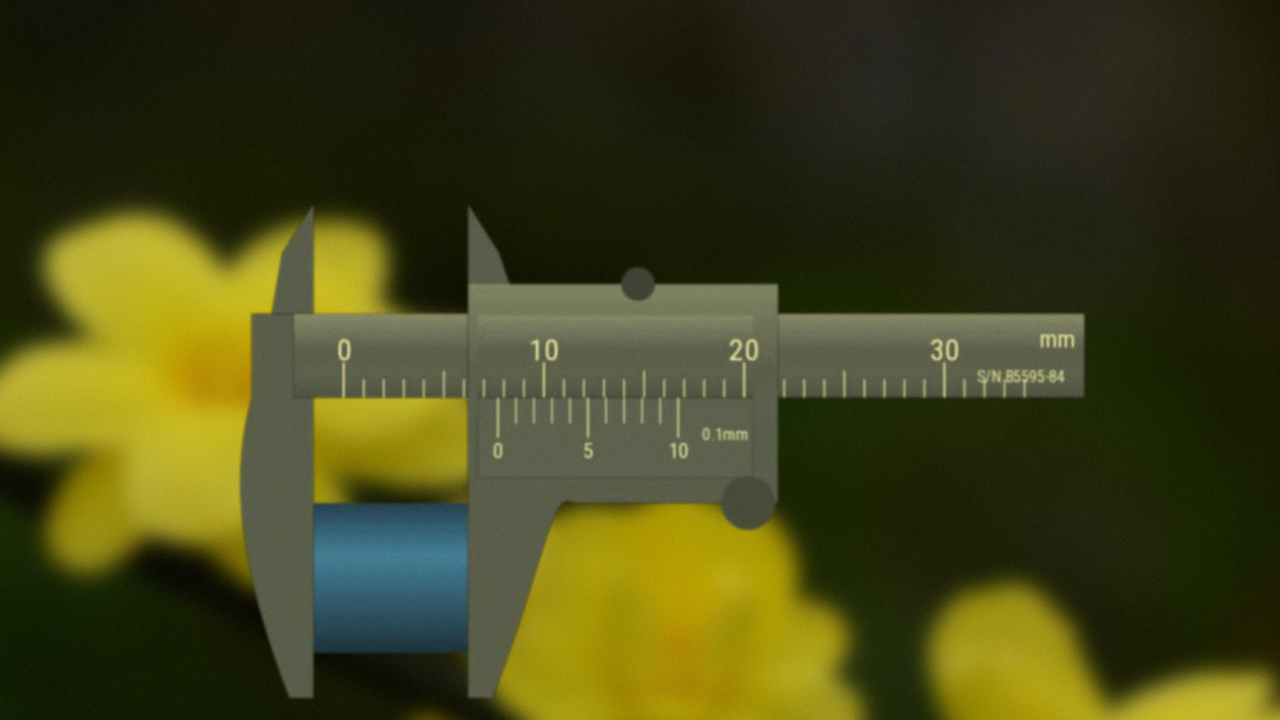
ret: {"value": 7.7, "unit": "mm"}
